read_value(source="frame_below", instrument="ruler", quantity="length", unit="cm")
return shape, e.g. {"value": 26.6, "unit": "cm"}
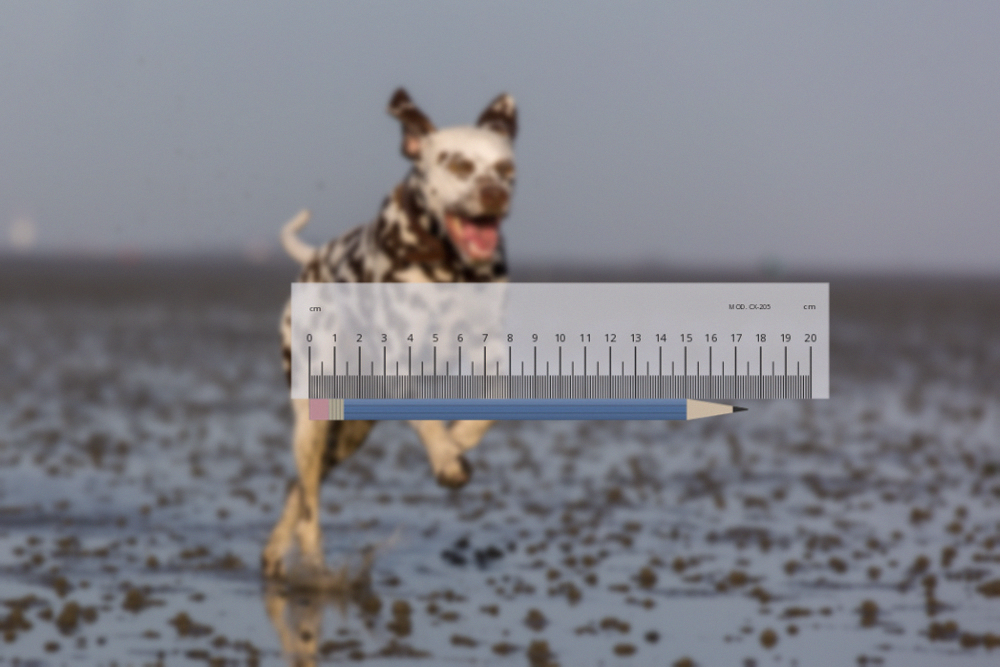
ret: {"value": 17.5, "unit": "cm"}
